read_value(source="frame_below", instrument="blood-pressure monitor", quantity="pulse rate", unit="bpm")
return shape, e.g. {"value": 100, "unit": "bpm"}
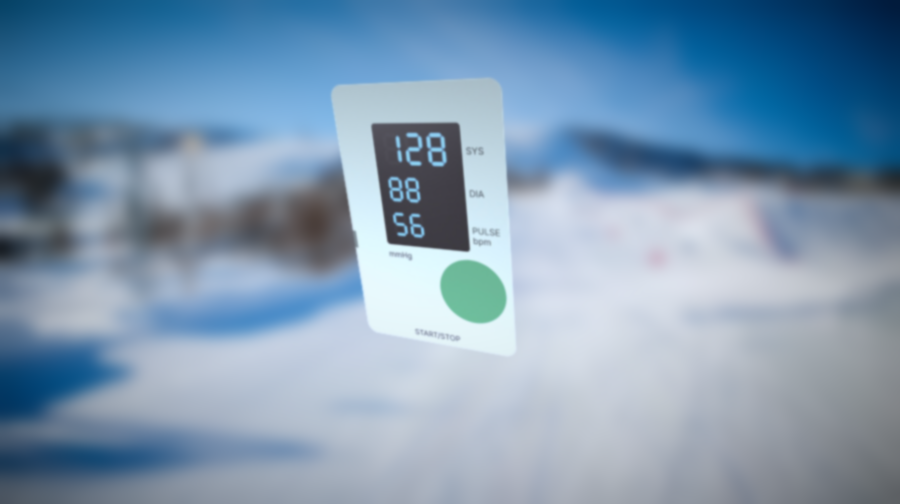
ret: {"value": 56, "unit": "bpm"}
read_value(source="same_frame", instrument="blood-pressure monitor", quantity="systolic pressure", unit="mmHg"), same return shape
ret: {"value": 128, "unit": "mmHg"}
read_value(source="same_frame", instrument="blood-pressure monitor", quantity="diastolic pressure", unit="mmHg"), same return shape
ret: {"value": 88, "unit": "mmHg"}
